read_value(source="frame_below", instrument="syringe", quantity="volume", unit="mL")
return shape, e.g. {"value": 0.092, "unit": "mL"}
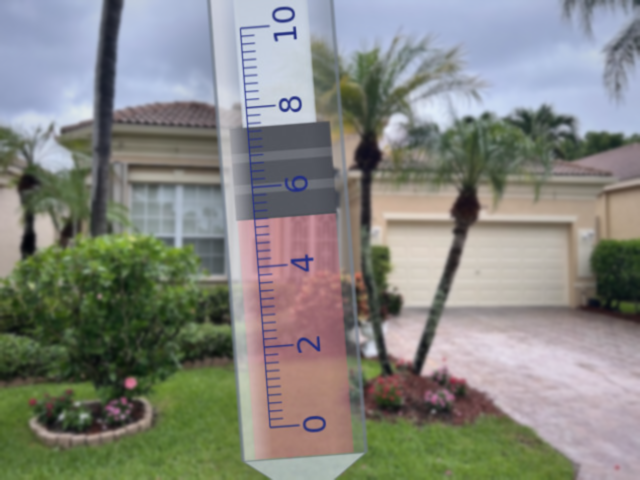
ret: {"value": 5.2, "unit": "mL"}
